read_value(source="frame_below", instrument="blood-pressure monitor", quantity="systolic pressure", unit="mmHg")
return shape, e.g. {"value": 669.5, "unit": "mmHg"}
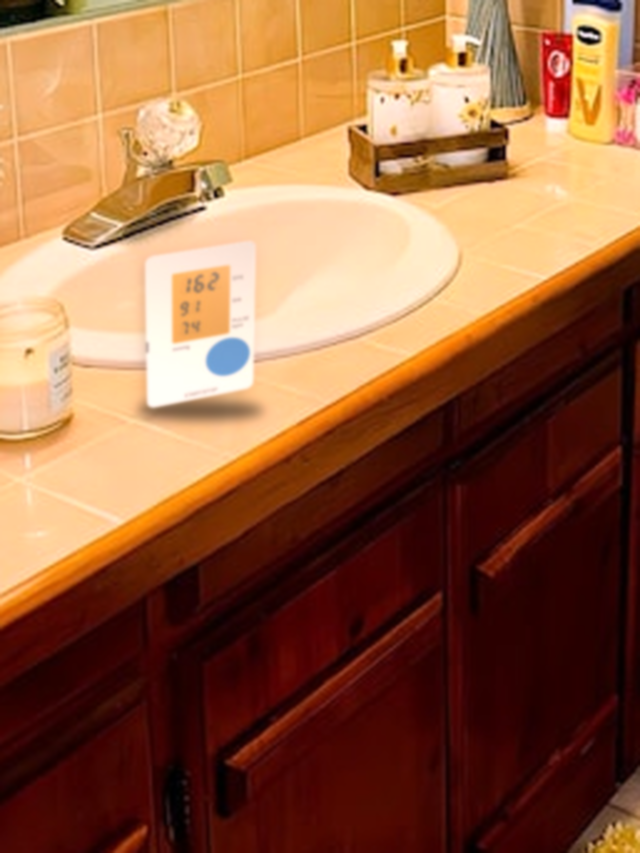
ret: {"value": 162, "unit": "mmHg"}
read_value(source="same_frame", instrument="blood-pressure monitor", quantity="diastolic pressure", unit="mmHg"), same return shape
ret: {"value": 91, "unit": "mmHg"}
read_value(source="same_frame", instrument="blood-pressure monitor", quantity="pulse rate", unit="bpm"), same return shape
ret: {"value": 74, "unit": "bpm"}
